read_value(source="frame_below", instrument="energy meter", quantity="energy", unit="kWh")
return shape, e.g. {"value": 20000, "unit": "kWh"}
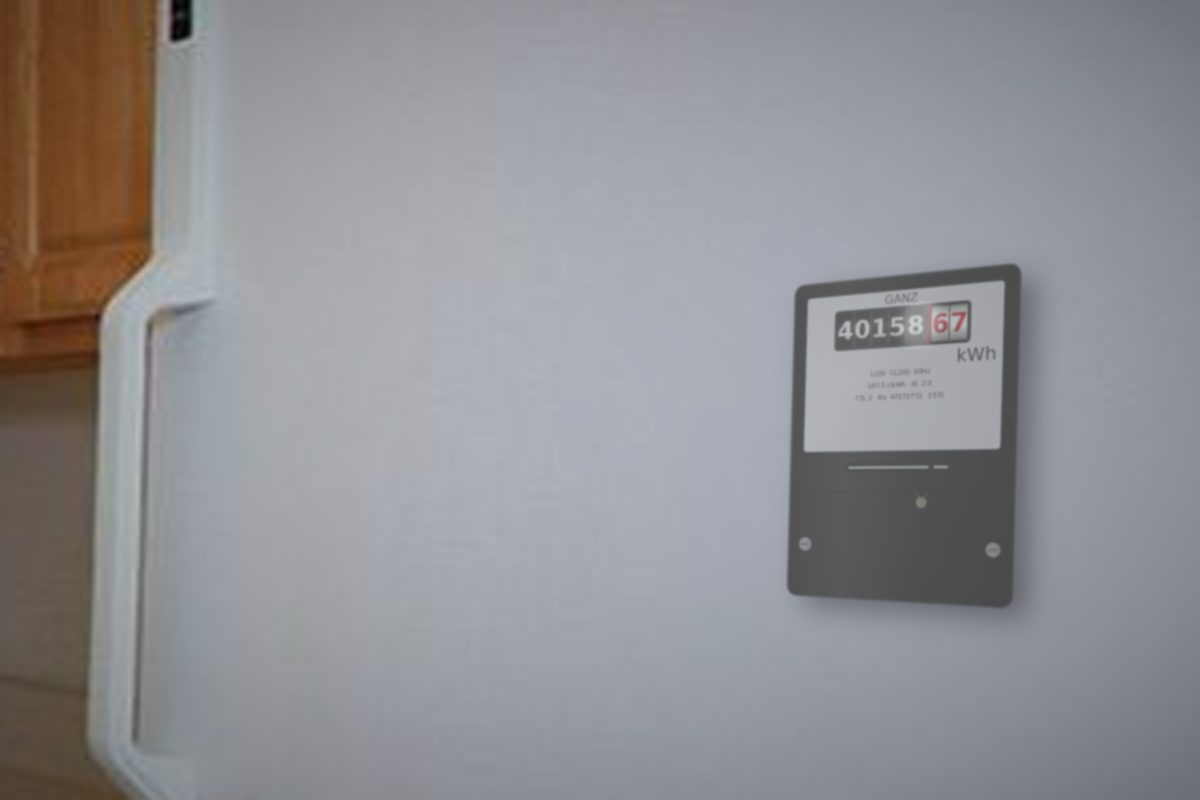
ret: {"value": 40158.67, "unit": "kWh"}
